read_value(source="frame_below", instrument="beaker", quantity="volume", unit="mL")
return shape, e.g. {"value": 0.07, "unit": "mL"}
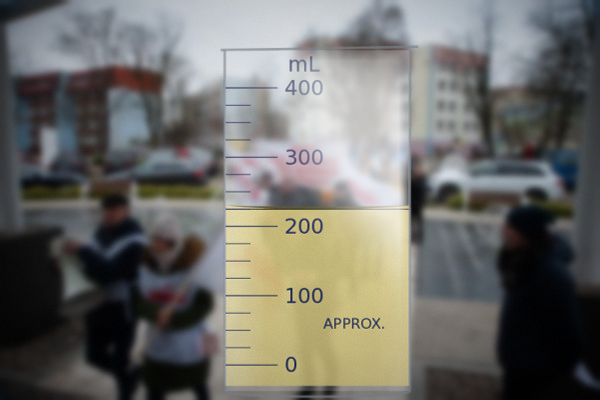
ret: {"value": 225, "unit": "mL"}
